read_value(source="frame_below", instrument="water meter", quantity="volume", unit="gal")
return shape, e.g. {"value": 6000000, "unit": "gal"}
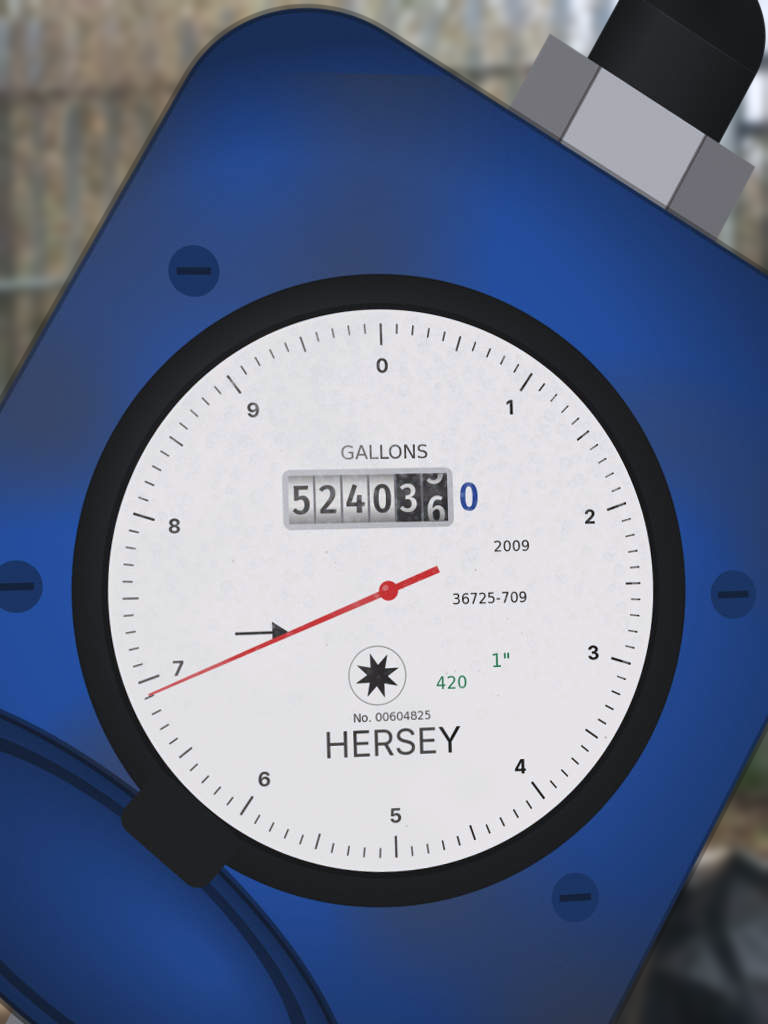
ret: {"value": 5240356.9, "unit": "gal"}
